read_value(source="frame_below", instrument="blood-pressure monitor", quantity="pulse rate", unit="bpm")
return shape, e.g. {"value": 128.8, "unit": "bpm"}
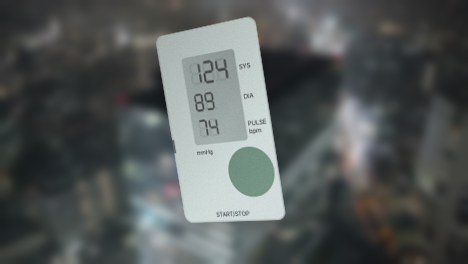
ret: {"value": 74, "unit": "bpm"}
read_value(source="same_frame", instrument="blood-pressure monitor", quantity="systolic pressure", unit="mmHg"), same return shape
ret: {"value": 124, "unit": "mmHg"}
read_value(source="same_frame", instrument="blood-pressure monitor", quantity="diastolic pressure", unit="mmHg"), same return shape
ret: {"value": 89, "unit": "mmHg"}
